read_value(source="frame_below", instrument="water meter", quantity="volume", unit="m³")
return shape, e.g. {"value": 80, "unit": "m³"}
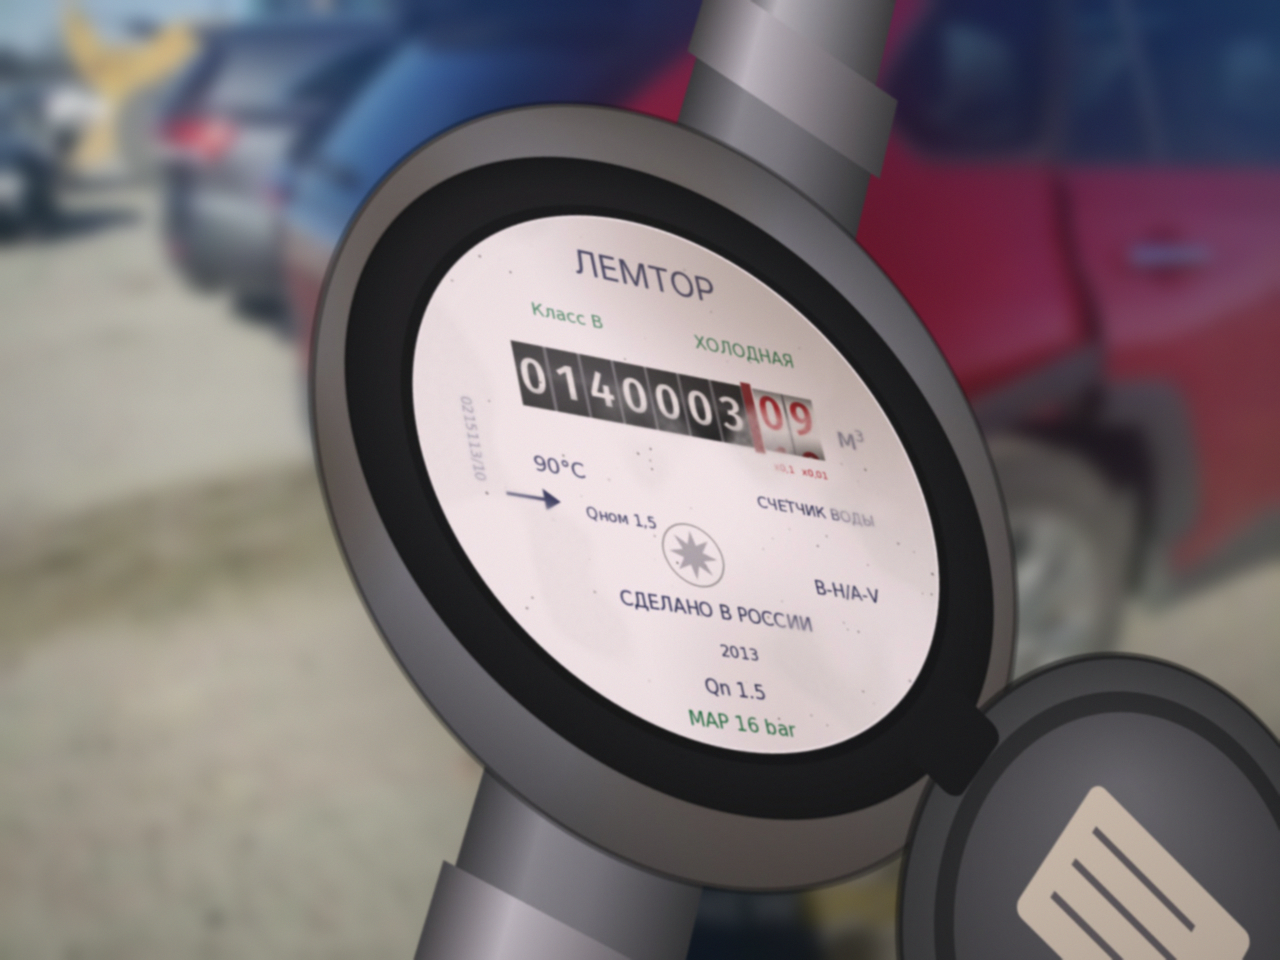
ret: {"value": 140003.09, "unit": "m³"}
